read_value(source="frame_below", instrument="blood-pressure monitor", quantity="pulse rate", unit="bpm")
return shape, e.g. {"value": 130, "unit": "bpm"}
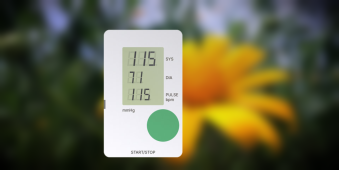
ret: {"value": 115, "unit": "bpm"}
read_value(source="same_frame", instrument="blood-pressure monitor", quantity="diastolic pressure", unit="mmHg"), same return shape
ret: {"value": 71, "unit": "mmHg"}
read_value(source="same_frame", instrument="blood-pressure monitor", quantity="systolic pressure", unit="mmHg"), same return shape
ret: {"value": 115, "unit": "mmHg"}
